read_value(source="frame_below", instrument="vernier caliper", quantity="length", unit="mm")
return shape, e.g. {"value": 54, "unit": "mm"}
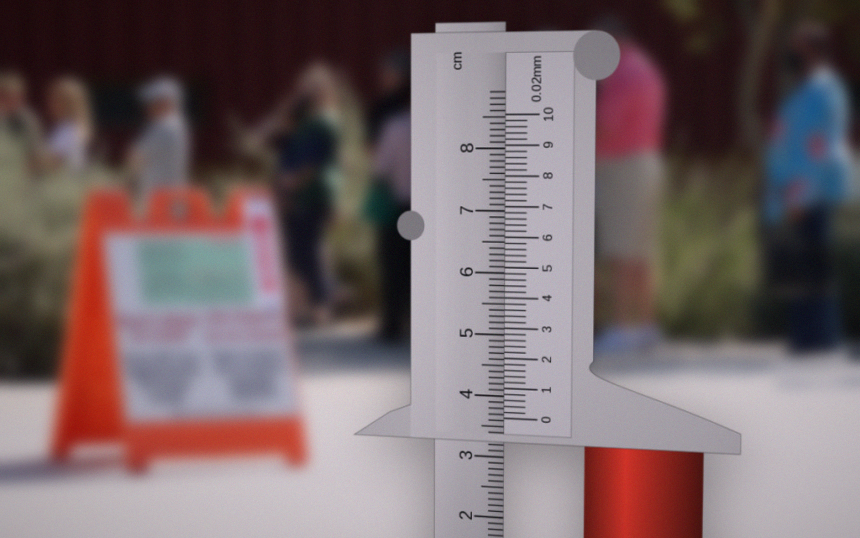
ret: {"value": 36.4, "unit": "mm"}
